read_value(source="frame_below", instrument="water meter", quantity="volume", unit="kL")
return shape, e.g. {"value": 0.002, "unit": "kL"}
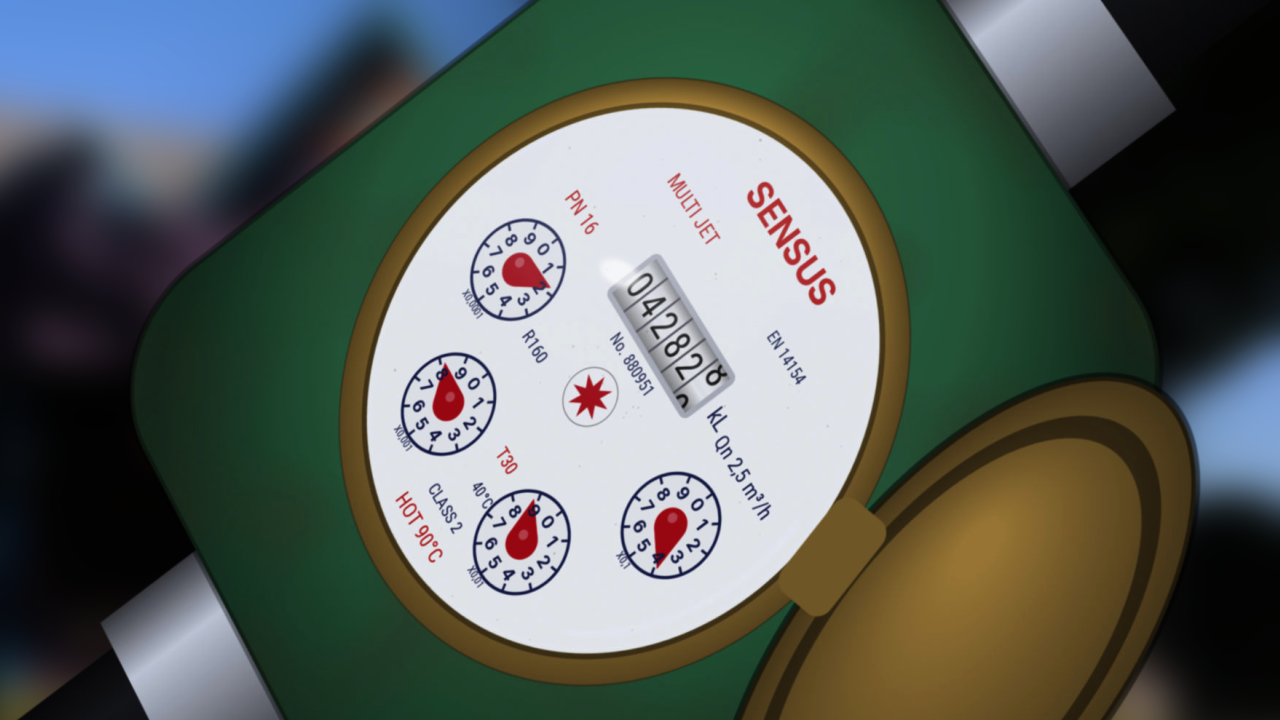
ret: {"value": 42828.3881, "unit": "kL"}
